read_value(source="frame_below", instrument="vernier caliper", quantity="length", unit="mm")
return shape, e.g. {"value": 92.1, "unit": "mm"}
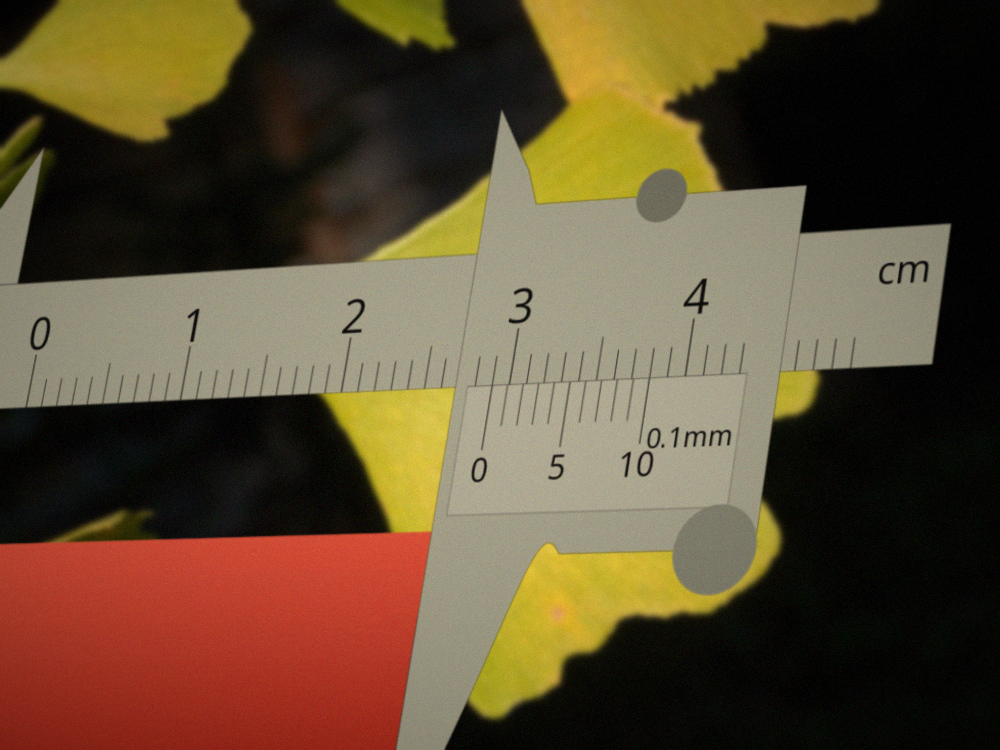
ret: {"value": 29.0, "unit": "mm"}
